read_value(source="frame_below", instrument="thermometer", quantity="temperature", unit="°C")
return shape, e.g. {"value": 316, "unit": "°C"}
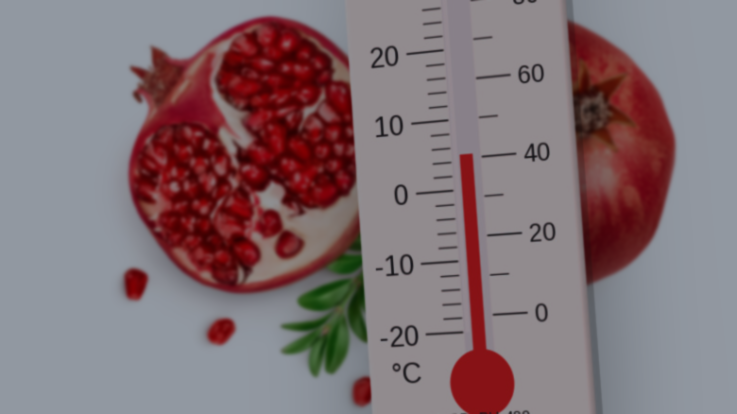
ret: {"value": 5, "unit": "°C"}
